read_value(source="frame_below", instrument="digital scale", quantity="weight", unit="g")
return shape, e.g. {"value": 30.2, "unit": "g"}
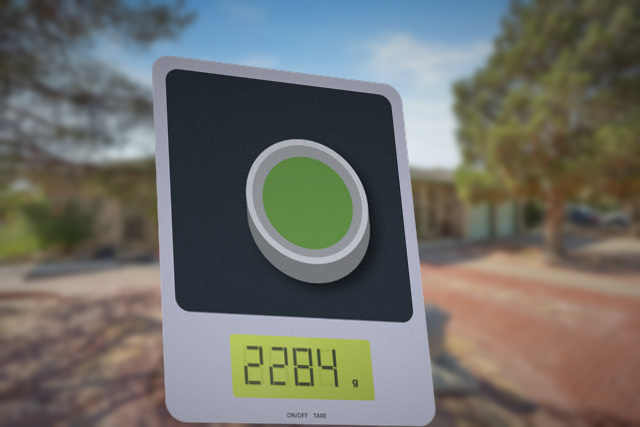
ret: {"value": 2284, "unit": "g"}
